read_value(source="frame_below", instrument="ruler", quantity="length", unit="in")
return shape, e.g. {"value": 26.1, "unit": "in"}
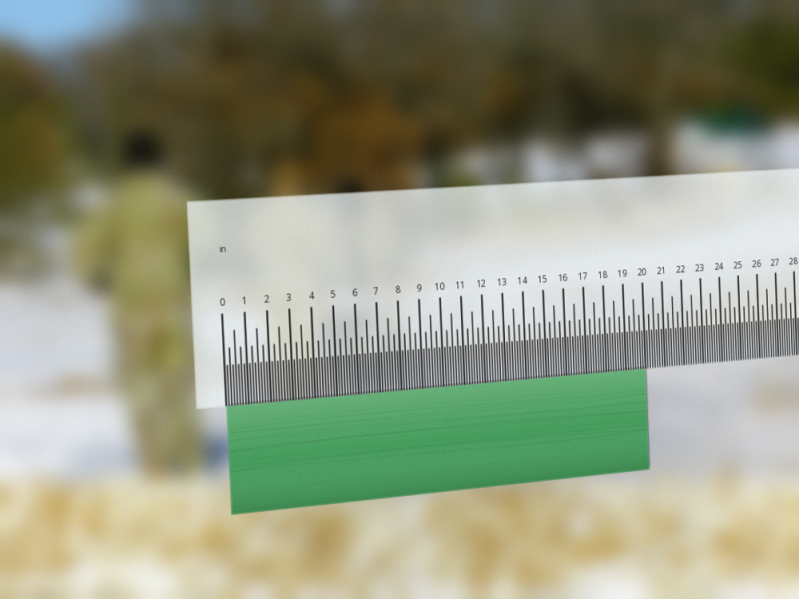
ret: {"value": 20, "unit": "in"}
